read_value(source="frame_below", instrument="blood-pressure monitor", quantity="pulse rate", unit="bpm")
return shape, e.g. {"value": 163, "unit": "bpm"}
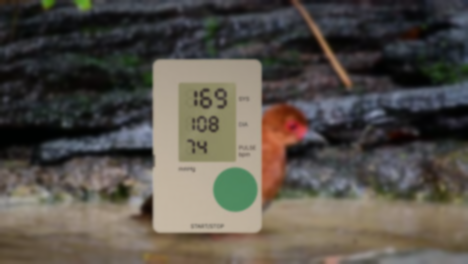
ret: {"value": 74, "unit": "bpm"}
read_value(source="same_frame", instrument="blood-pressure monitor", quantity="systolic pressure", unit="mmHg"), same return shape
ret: {"value": 169, "unit": "mmHg"}
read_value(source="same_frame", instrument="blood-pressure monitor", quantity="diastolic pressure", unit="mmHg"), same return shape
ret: {"value": 108, "unit": "mmHg"}
